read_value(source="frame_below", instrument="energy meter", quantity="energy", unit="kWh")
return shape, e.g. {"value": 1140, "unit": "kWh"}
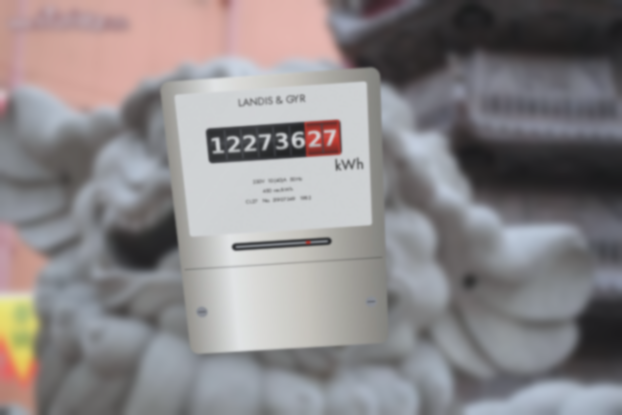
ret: {"value": 122736.27, "unit": "kWh"}
